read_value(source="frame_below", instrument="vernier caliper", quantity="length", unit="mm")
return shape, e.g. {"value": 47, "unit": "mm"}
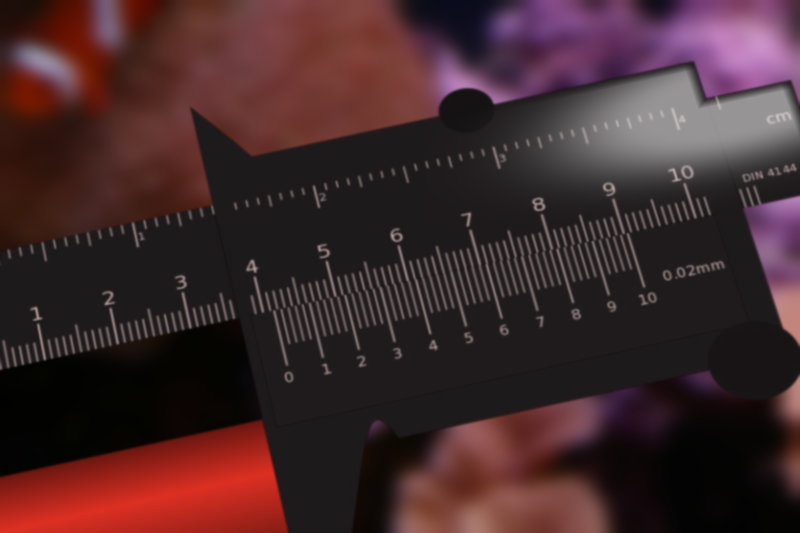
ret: {"value": 41.5, "unit": "mm"}
